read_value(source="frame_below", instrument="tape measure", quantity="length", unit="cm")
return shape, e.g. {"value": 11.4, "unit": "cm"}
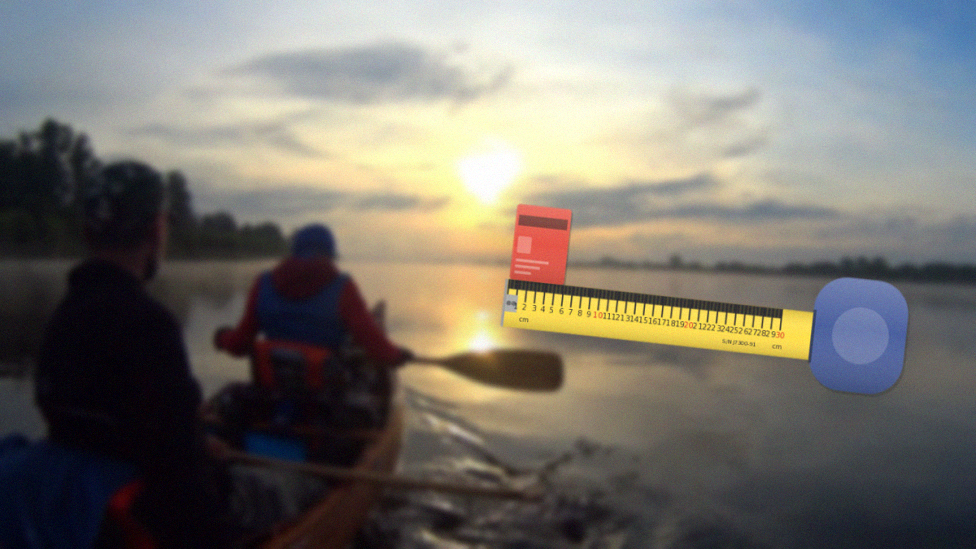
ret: {"value": 6, "unit": "cm"}
